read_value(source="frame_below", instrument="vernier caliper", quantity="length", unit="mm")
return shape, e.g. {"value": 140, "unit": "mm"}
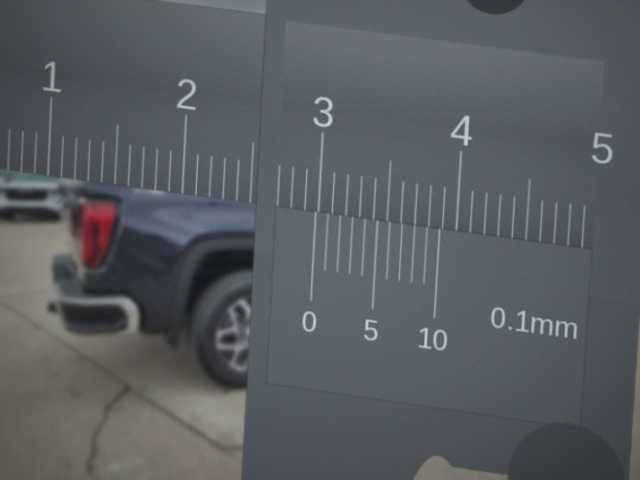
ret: {"value": 29.8, "unit": "mm"}
